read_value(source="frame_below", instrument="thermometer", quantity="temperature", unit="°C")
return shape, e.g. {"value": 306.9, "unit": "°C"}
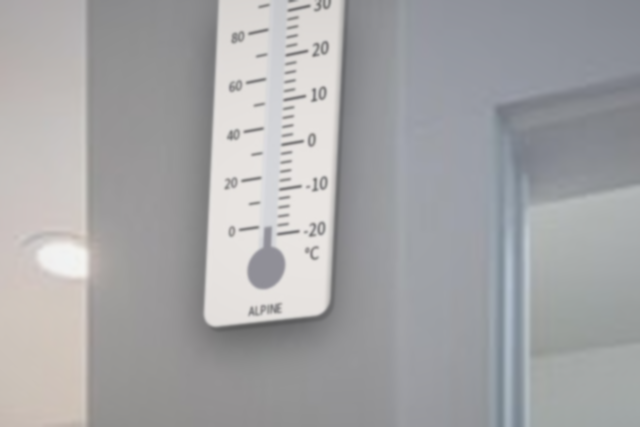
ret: {"value": -18, "unit": "°C"}
